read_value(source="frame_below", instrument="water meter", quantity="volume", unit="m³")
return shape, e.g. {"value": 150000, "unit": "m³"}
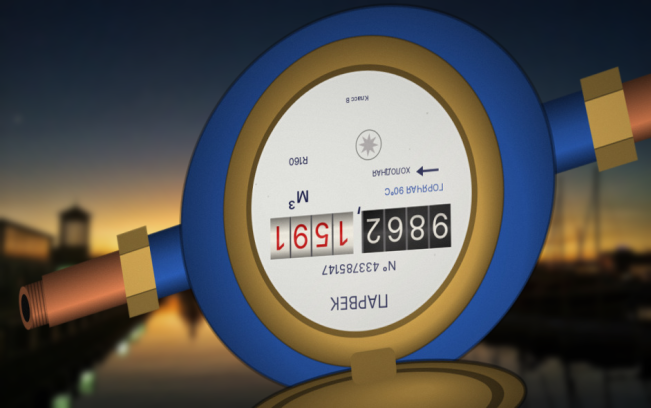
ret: {"value": 9862.1591, "unit": "m³"}
